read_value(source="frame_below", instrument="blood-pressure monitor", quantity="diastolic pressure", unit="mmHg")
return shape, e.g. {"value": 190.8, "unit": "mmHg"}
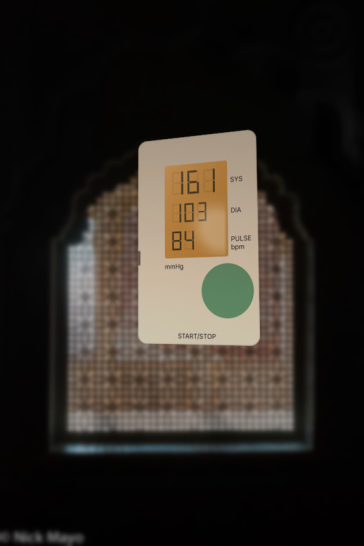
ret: {"value": 103, "unit": "mmHg"}
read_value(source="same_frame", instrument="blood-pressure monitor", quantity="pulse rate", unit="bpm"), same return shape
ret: {"value": 84, "unit": "bpm"}
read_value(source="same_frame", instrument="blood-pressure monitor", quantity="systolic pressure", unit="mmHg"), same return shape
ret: {"value": 161, "unit": "mmHg"}
